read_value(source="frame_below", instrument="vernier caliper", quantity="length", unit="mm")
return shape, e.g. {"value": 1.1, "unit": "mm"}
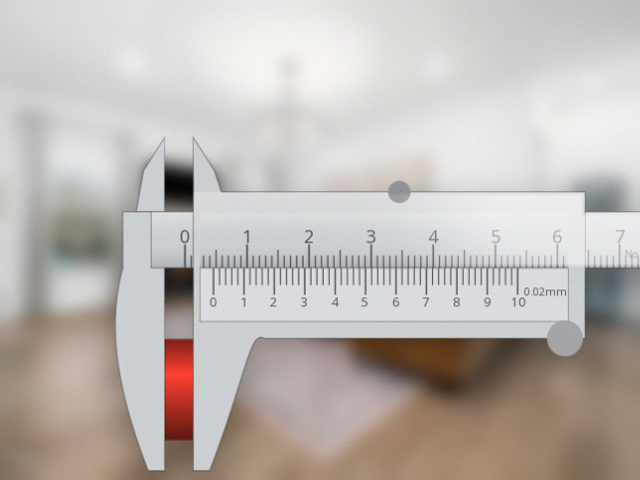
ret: {"value": 4.6, "unit": "mm"}
